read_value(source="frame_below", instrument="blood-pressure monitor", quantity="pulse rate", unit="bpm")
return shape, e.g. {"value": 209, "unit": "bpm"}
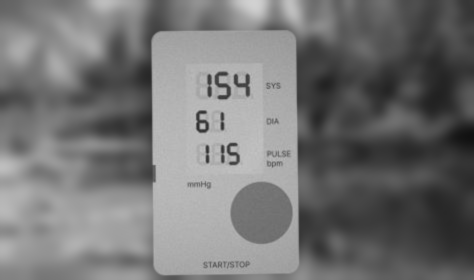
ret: {"value": 115, "unit": "bpm"}
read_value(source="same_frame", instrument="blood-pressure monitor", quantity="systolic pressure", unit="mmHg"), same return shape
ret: {"value": 154, "unit": "mmHg"}
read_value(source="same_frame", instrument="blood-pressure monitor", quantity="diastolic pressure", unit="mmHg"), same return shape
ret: {"value": 61, "unit": "mmHg"}
